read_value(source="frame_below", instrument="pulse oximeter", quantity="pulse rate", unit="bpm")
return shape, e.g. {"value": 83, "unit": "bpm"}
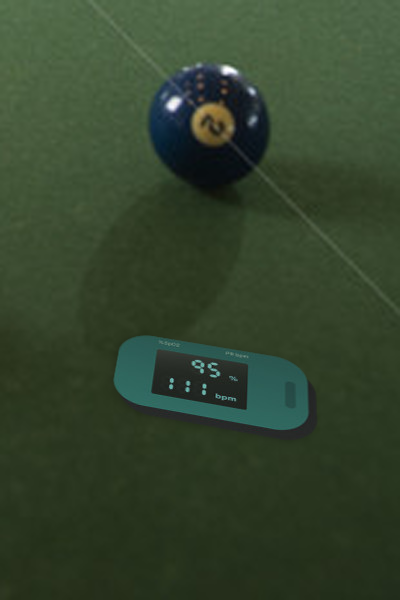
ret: {"value": 111, "unit": "bpm"}
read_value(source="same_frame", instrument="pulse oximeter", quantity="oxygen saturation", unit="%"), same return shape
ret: {"value": 95, "unit": "%"}
